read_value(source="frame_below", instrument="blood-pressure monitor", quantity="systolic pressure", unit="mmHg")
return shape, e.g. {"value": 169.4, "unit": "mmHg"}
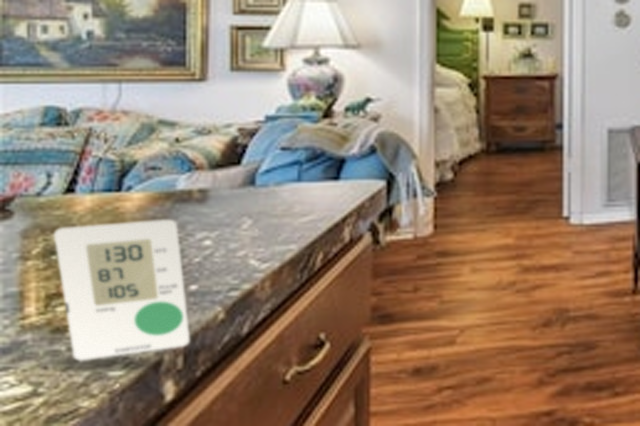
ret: {"value": 130, "unit": "mmHg"}
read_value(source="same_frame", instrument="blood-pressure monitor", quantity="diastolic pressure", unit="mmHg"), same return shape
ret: {"value": 87, "unit": "mmHg"}
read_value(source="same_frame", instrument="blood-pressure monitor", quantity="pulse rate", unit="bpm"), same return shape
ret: {"value": 105, "unit": "bpm"}
